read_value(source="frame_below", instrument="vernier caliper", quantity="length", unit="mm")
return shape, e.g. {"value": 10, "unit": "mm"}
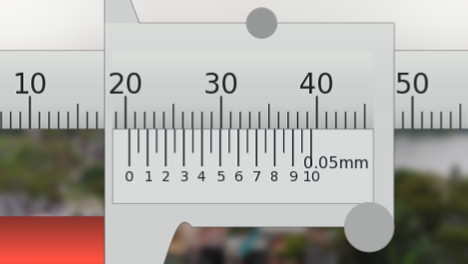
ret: {"value": 20.4, "unit": "mm"}
